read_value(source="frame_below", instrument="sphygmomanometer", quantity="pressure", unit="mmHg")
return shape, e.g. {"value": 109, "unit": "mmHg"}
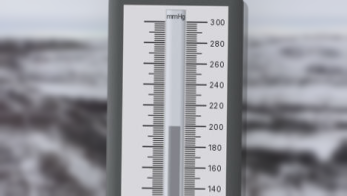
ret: {"value": 200, "unit": "mmHg"}
